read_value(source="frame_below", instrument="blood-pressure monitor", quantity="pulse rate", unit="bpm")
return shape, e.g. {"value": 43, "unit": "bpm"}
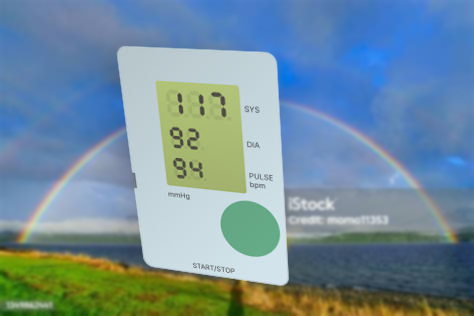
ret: {"value": 94, "unit": "bpm"}
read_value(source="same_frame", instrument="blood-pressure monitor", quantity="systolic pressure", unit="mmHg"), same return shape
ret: {"value": 117, "unit": "mmHg"}
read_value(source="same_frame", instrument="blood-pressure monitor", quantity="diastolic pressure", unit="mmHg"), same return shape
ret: {"value": 92, "unit": "mmHg"}
